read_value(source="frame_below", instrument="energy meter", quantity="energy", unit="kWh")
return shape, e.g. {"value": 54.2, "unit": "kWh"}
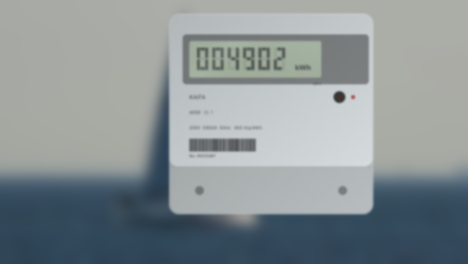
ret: {"value": 4902, "unit": "kWh"}
